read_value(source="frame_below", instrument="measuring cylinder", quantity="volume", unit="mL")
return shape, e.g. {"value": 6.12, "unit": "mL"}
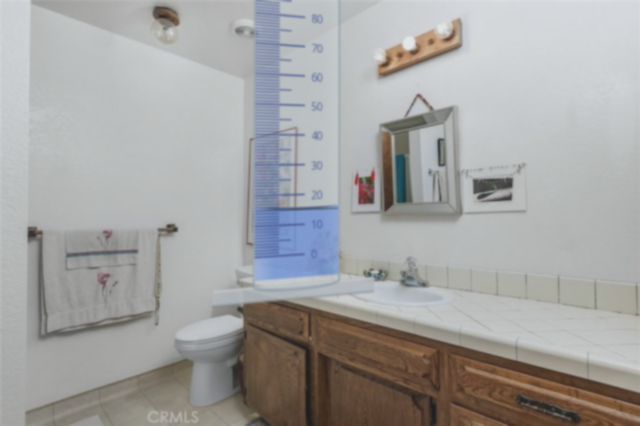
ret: {"value": 15, "unit": "mL"}
